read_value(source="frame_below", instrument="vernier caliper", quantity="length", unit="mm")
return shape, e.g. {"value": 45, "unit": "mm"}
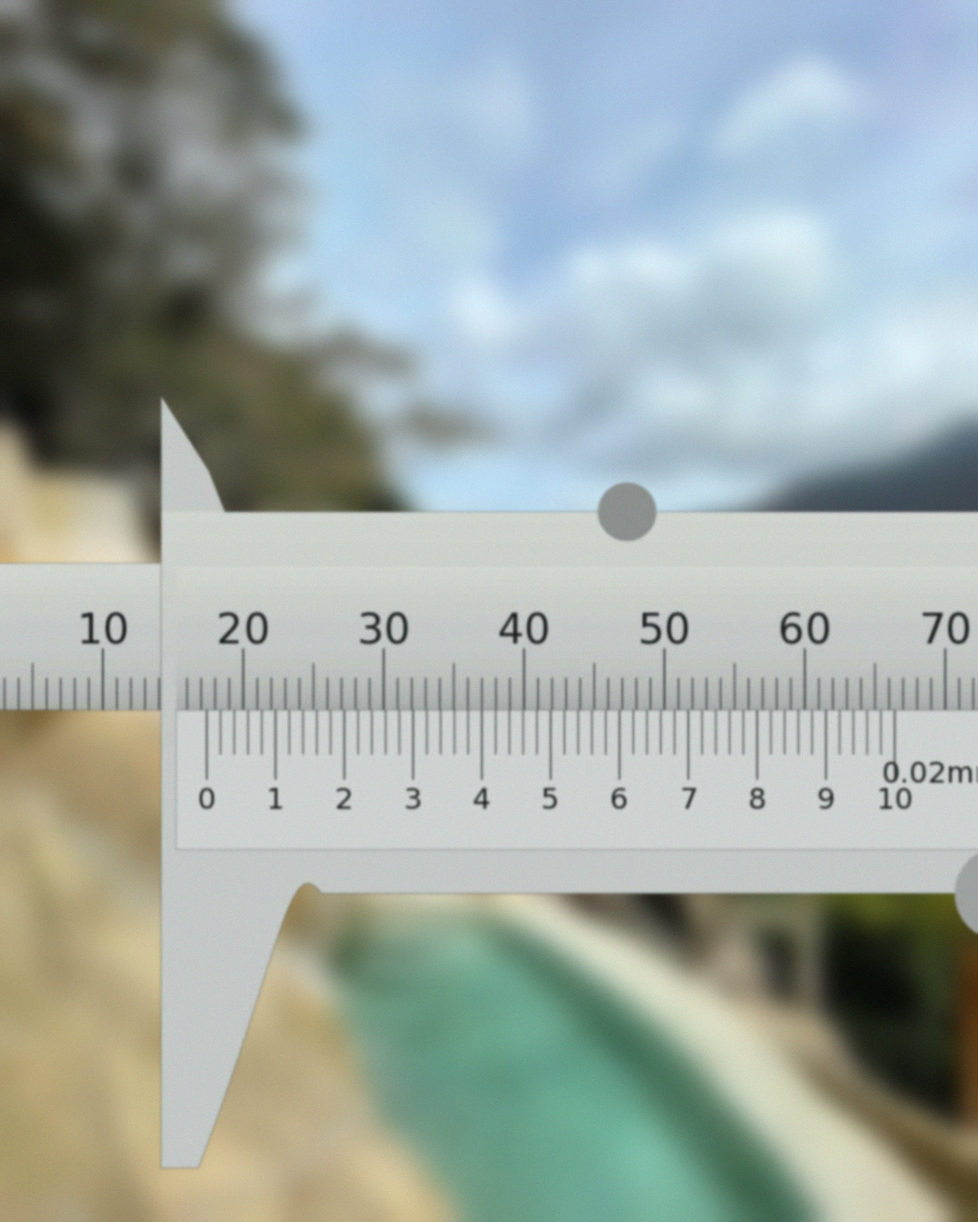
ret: {"value": 17.4, "unit": "mm"}
